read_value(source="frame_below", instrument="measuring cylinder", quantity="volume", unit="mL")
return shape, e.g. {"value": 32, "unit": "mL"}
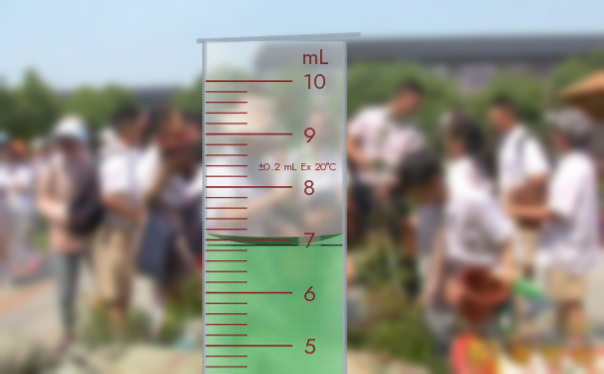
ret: {"value": 6.9, "unit": "mL"}
